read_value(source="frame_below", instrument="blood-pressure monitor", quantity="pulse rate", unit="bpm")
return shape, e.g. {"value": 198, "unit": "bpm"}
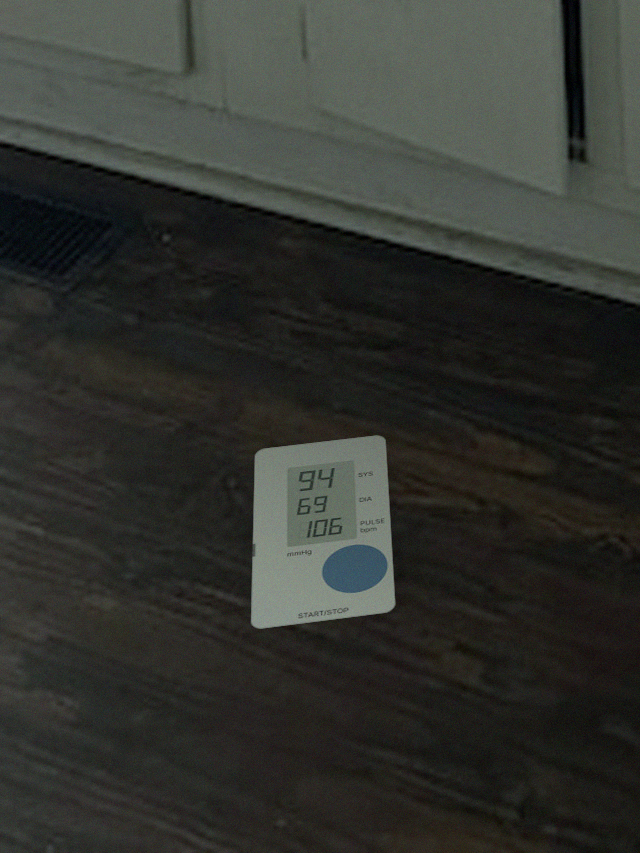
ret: {"value": 106, "unit": "bpm"}
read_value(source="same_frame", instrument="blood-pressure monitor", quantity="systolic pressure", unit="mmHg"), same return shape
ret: {"value": 94, "unit": "mmHg"}
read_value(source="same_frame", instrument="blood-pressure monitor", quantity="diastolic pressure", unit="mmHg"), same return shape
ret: {"value": 69, "unit": "mmHg"}
